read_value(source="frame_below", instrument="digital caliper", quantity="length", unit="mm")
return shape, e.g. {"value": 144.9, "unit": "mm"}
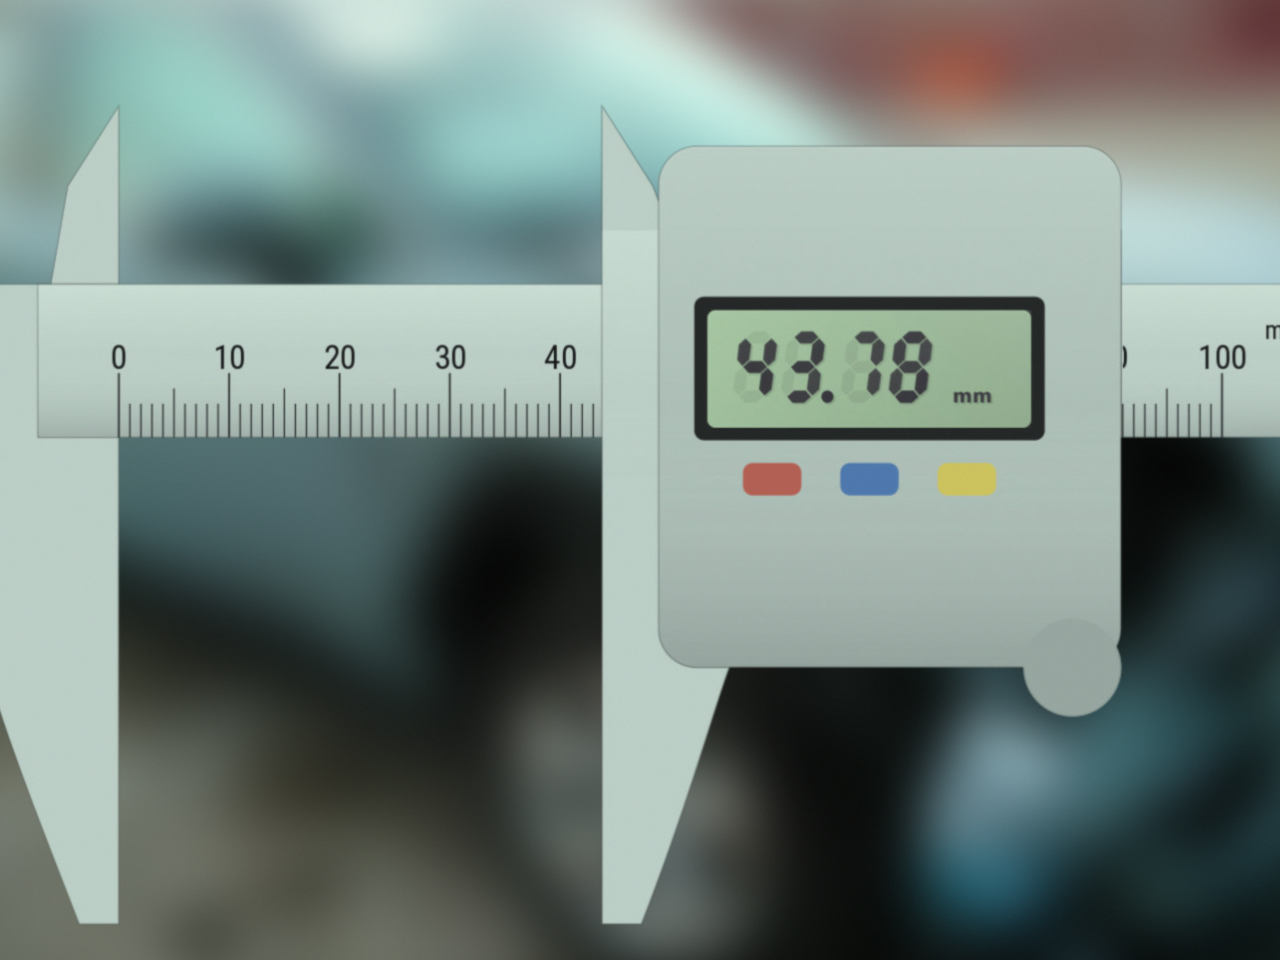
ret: {"value": 43.78, "unit": "mm"}
